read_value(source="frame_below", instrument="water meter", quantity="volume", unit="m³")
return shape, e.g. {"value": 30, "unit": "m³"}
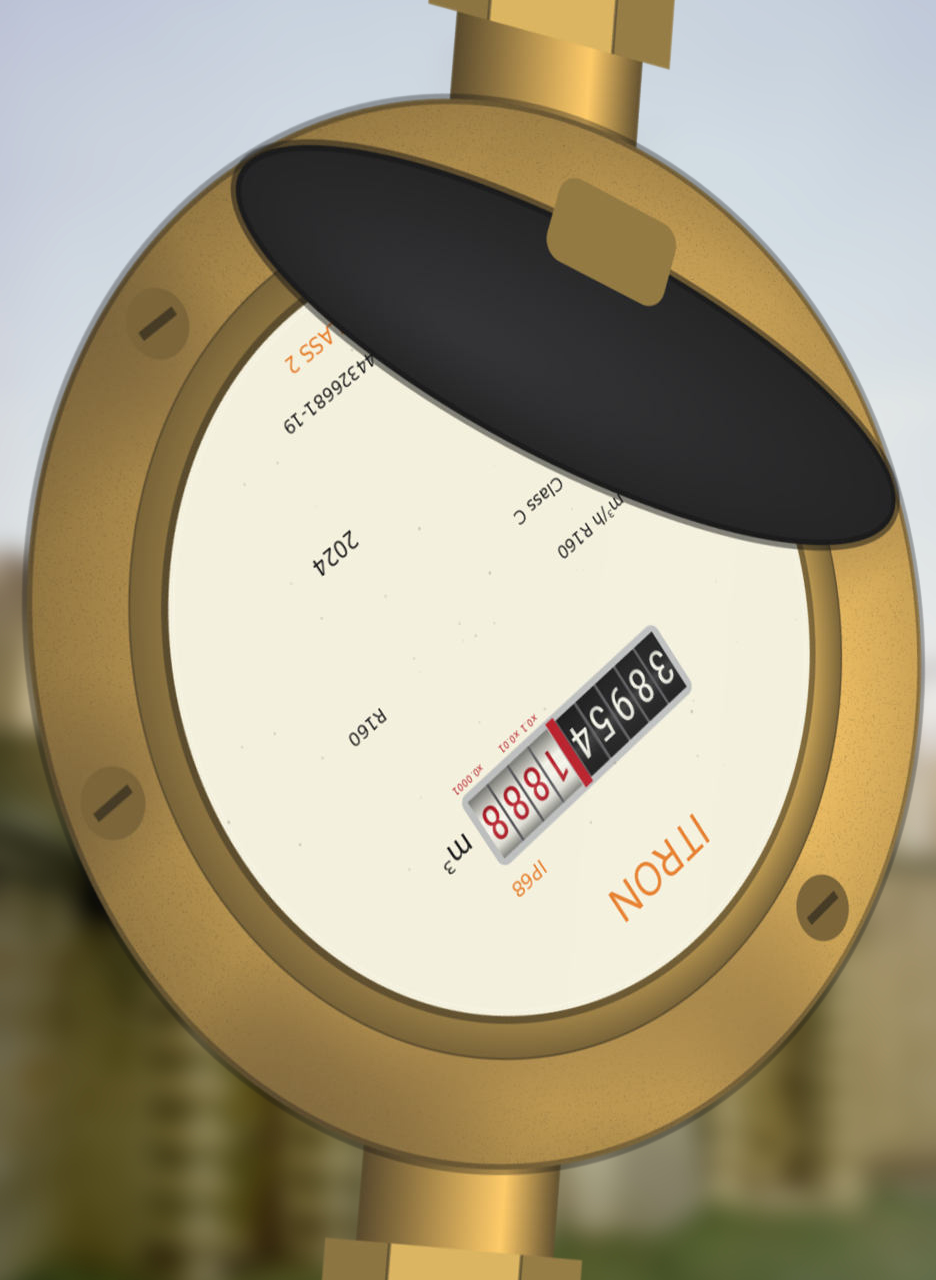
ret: {"value": 38954.1888, "unit": "m³"}
